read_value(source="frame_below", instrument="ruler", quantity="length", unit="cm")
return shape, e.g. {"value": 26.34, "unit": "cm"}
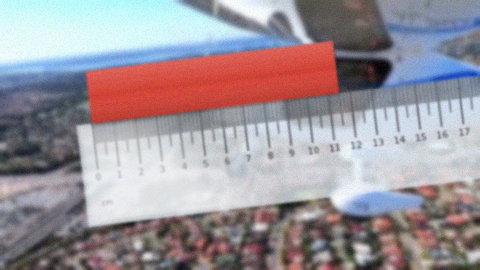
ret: {"value": 11.5, "unit": "cm"}
